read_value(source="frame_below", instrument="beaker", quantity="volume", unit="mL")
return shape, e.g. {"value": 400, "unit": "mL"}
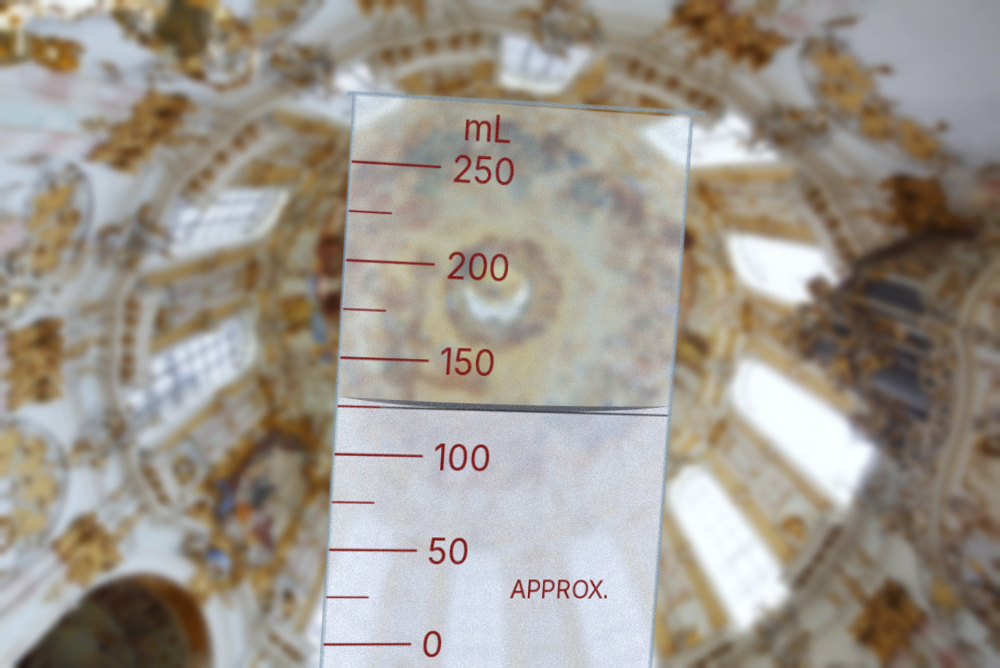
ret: {"value": 125, "unit": "mL"}
